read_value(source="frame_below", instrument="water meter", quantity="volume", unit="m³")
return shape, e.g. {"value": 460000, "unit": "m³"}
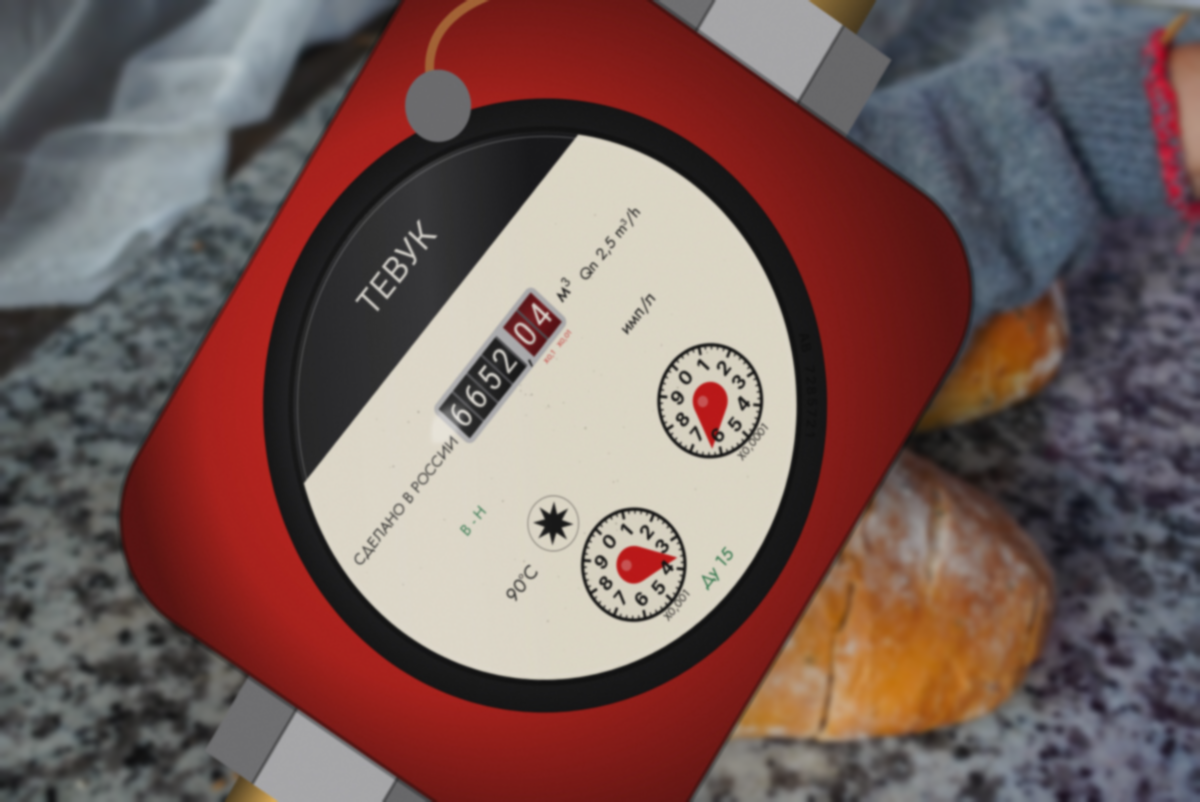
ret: {"value": 6652.0436, "unit": "m³"}
